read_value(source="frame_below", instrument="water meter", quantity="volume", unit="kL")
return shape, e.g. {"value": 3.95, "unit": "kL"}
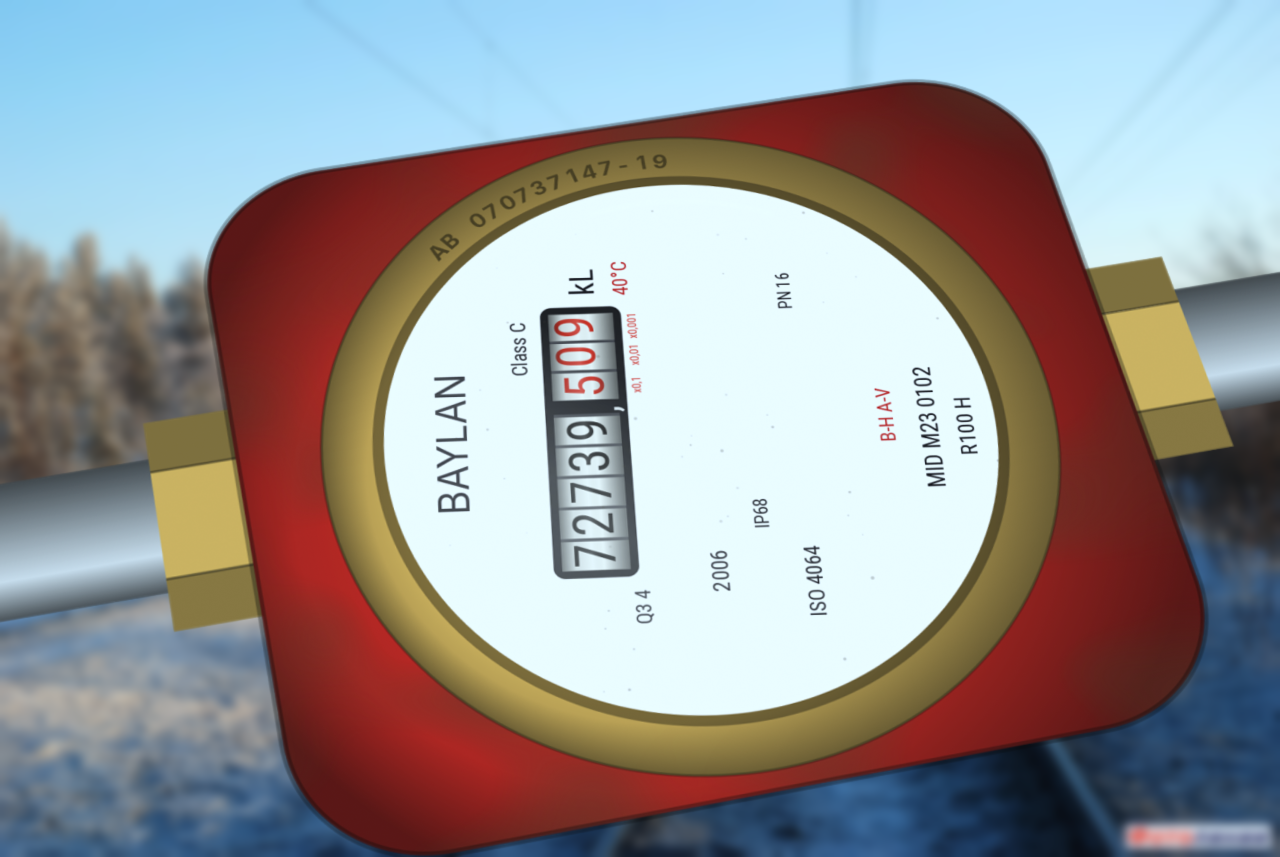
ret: {"value": 72739.509, "unit": "kL"}
